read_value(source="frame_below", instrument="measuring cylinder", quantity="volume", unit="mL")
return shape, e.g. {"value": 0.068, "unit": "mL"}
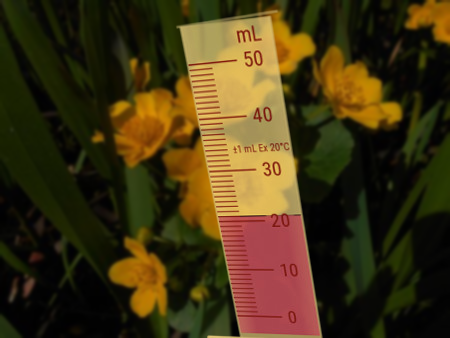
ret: {"value": 21, "unit": "mL"}
